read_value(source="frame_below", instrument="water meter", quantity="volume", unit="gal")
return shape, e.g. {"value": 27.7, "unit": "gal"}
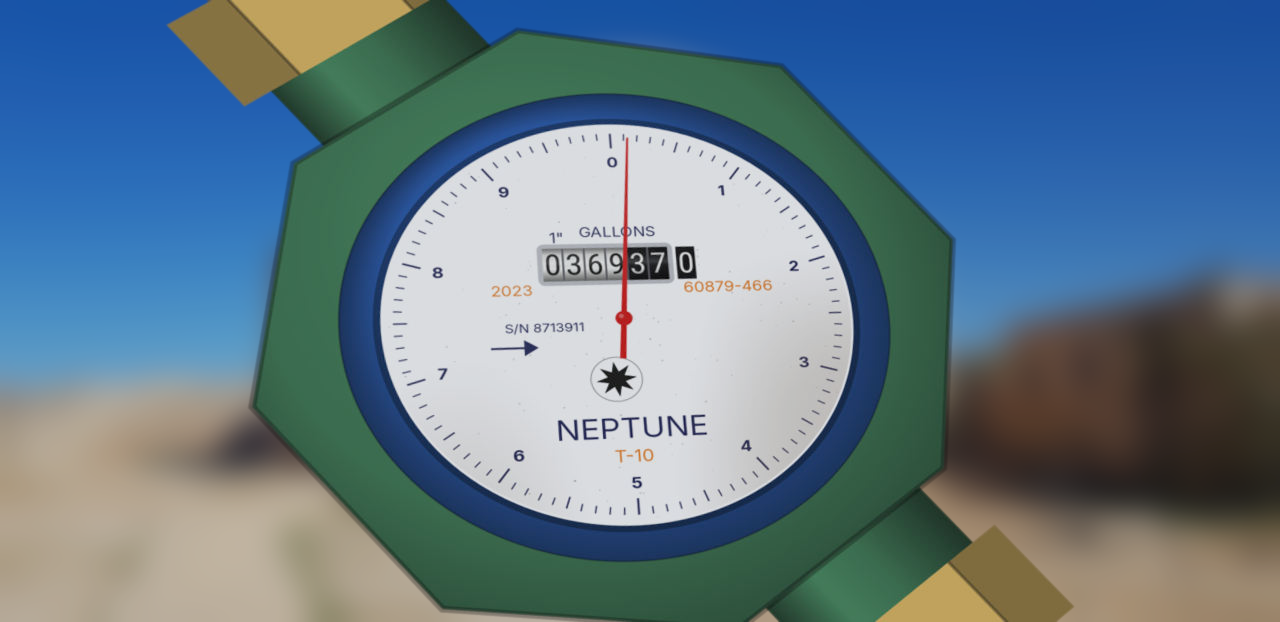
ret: {"value": 369370.1, "unit": "gal"}
